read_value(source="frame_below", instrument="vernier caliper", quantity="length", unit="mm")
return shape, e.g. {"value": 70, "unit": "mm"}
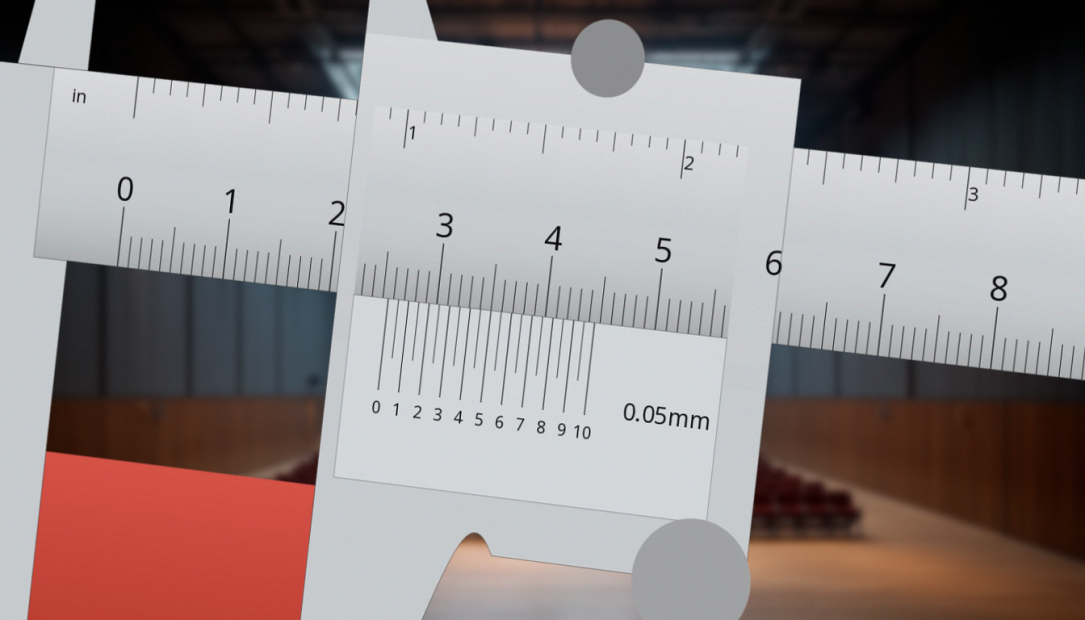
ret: {"value": 25.5, "unit": "mm"}
